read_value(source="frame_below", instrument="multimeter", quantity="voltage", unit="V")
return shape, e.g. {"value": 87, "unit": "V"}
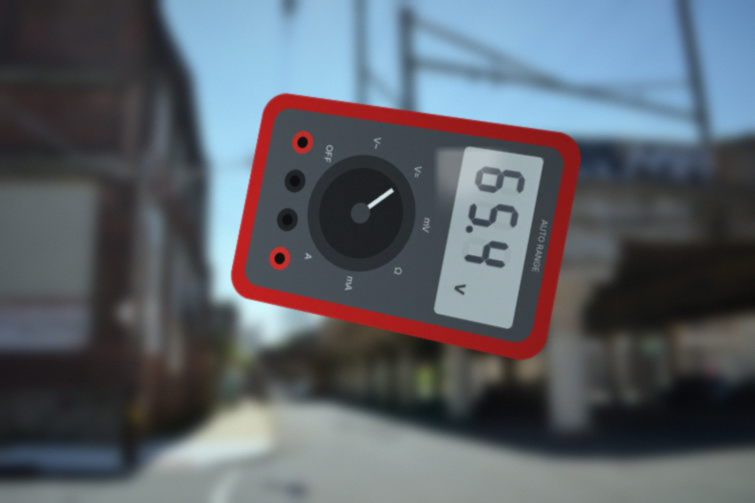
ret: {"value": 65.4, "unit": "V"}
